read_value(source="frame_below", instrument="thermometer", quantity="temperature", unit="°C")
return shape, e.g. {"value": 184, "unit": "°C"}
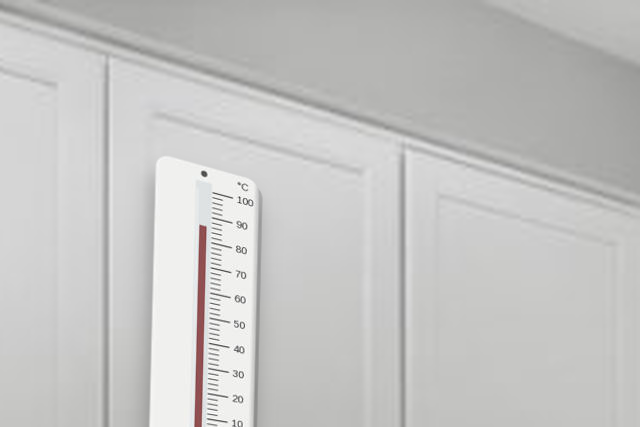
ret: {"value": 86, "unit": "°C"}
